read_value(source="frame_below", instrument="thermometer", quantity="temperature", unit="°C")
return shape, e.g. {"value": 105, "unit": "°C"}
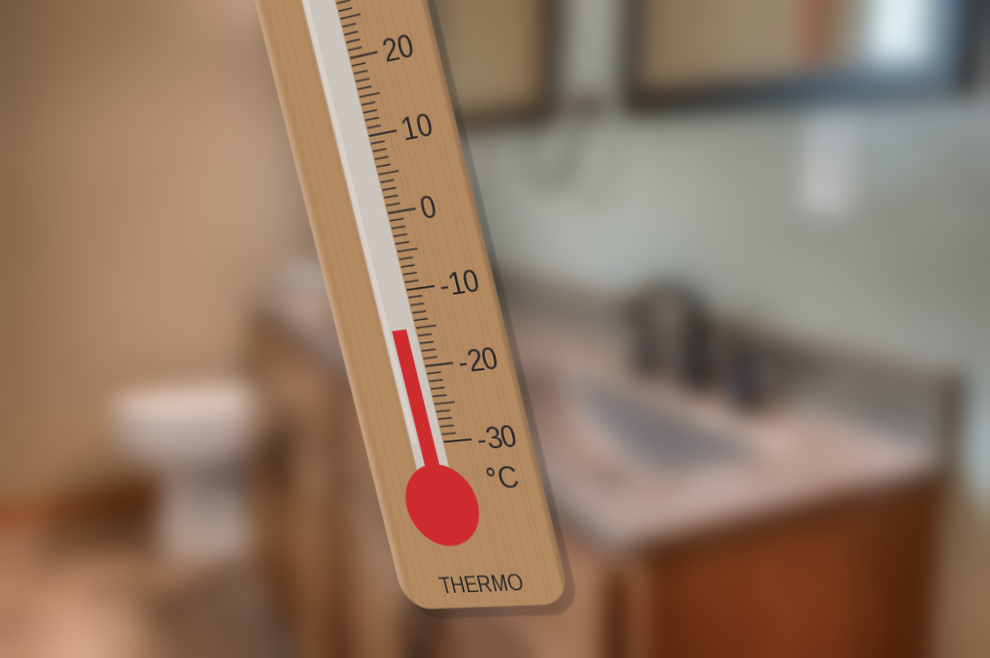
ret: {"value": -15, "unit": "°C"}
